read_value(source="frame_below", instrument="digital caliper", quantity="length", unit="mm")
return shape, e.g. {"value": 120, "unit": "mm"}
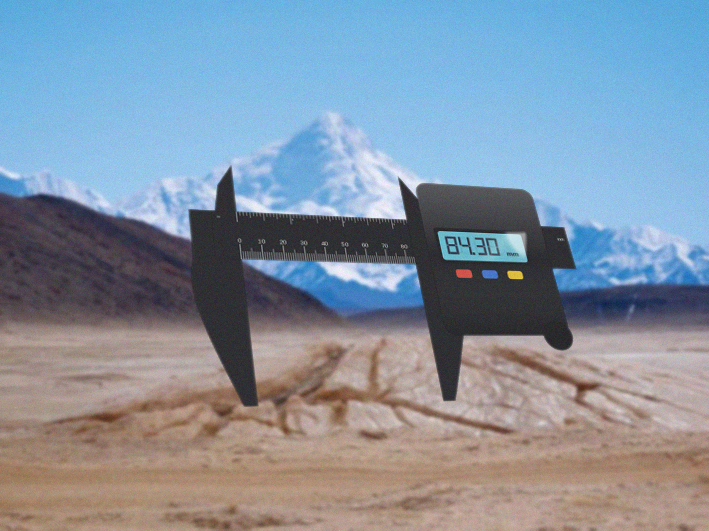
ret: {"value": 84.30, "unit": "mm"}
